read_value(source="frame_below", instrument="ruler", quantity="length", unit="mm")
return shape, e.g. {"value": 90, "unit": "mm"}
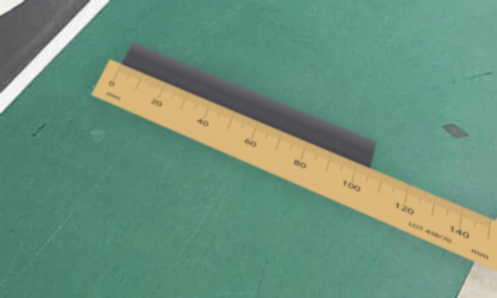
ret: {"value": 105, "unit": "mm"}
